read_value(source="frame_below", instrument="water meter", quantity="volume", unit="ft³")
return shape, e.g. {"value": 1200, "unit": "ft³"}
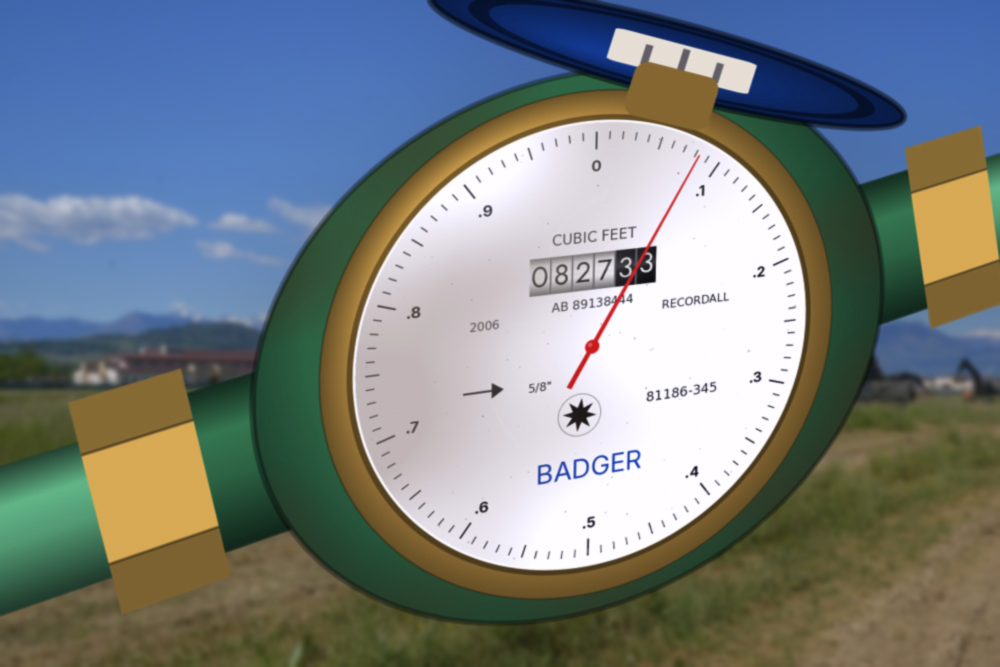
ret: {"value": 82733.08, "unit": "ft³"}
